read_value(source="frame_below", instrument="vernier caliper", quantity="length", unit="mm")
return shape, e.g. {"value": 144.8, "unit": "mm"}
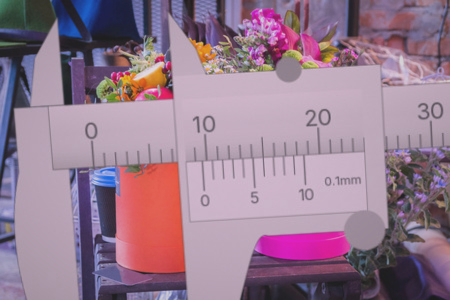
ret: {"value": 9.6, "unit": "mm"}
